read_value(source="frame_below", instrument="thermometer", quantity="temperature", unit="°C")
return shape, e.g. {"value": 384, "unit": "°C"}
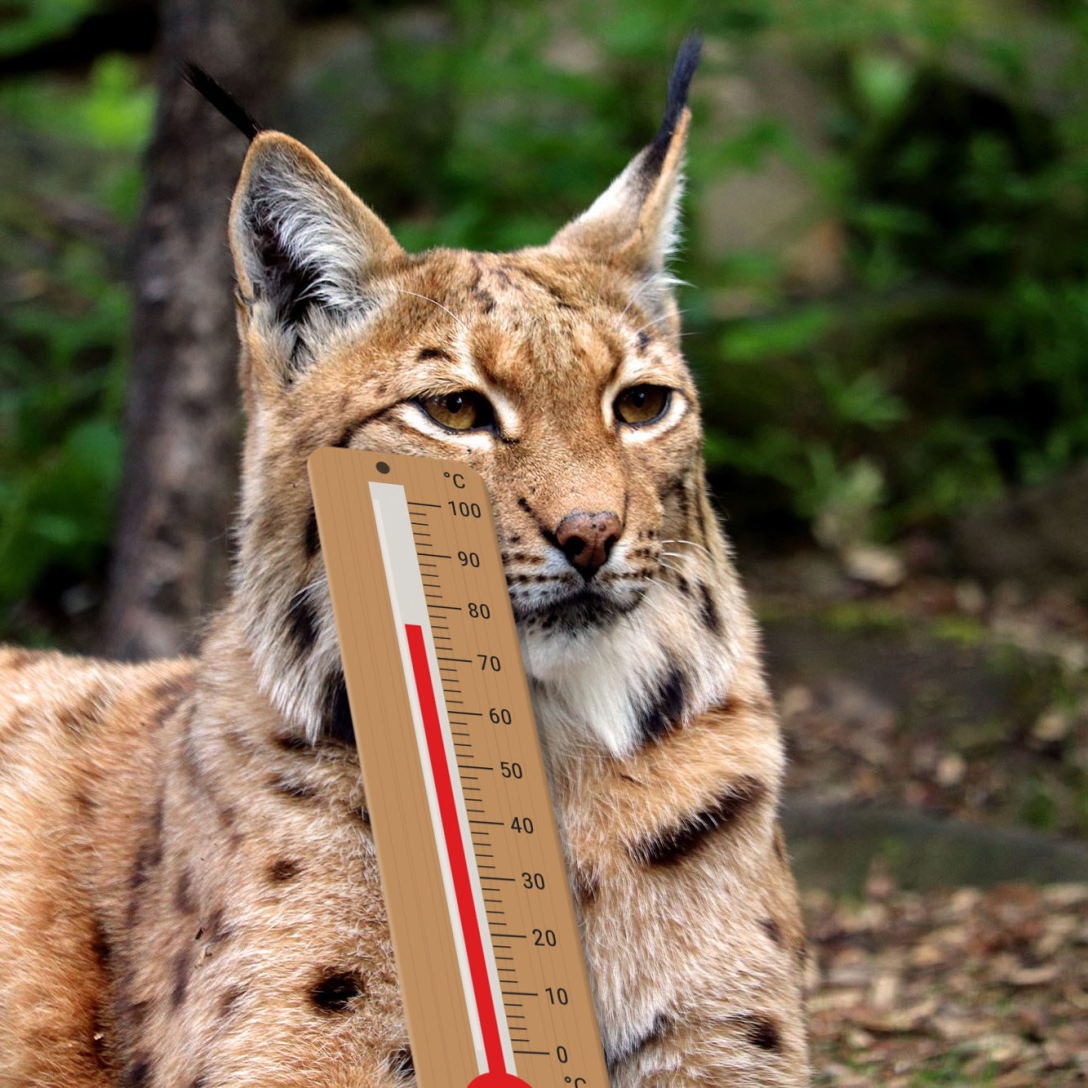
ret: {"value": 76, "unit": "°C"}
